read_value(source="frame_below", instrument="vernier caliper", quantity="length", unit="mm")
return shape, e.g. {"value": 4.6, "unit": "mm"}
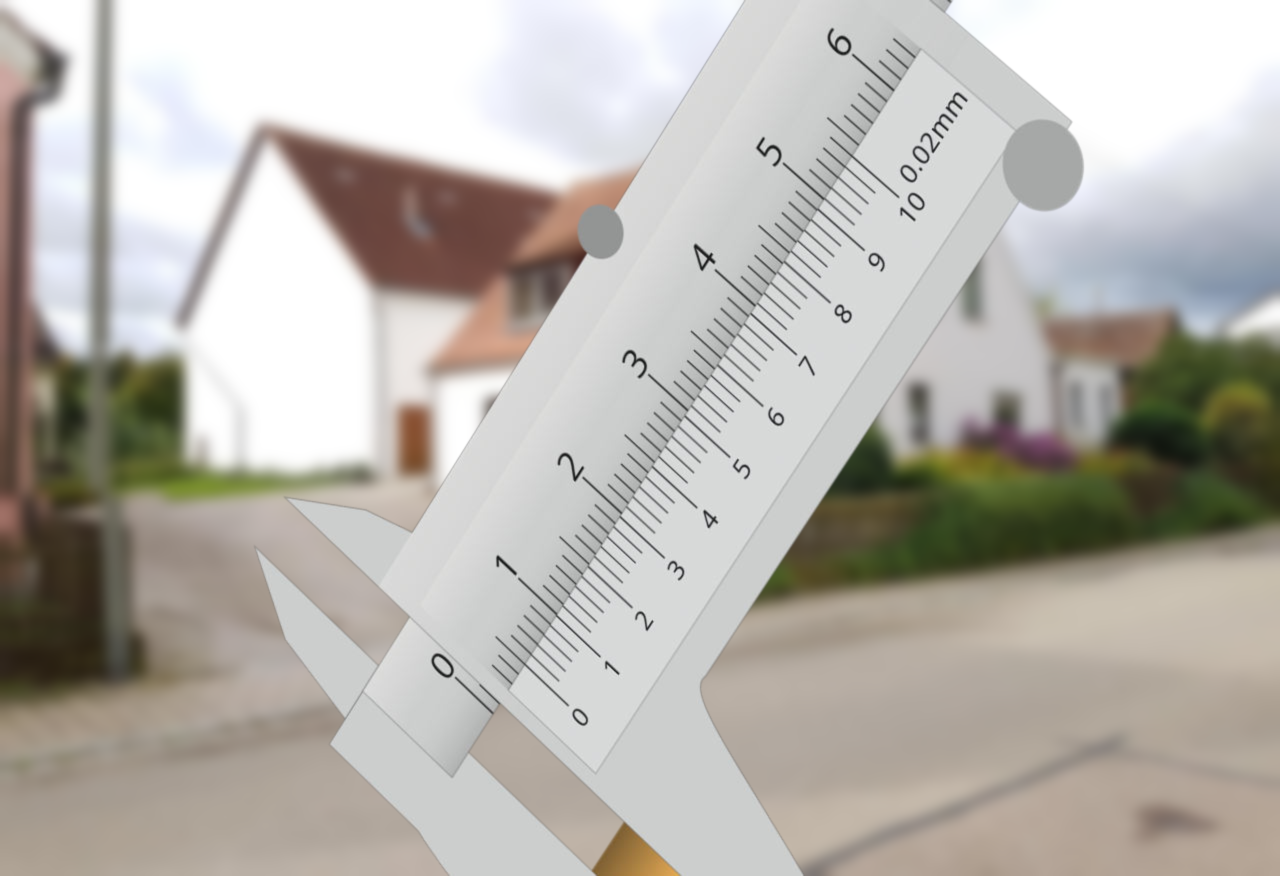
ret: {"value": 5.0, "unit": "mm"}
